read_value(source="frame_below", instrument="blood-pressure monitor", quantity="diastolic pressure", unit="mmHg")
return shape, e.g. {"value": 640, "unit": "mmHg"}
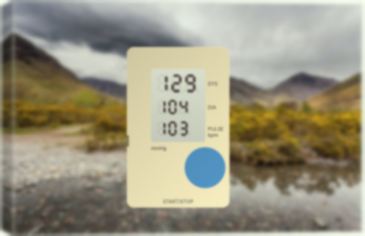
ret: {"value": 104, "unit": "mmHg"}
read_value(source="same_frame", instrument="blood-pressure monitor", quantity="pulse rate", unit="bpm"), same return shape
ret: {"value": 103, "unit": "bpm"}
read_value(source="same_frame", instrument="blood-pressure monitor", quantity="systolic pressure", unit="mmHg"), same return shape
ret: {"value": 129, "unit": "mmHg"}
